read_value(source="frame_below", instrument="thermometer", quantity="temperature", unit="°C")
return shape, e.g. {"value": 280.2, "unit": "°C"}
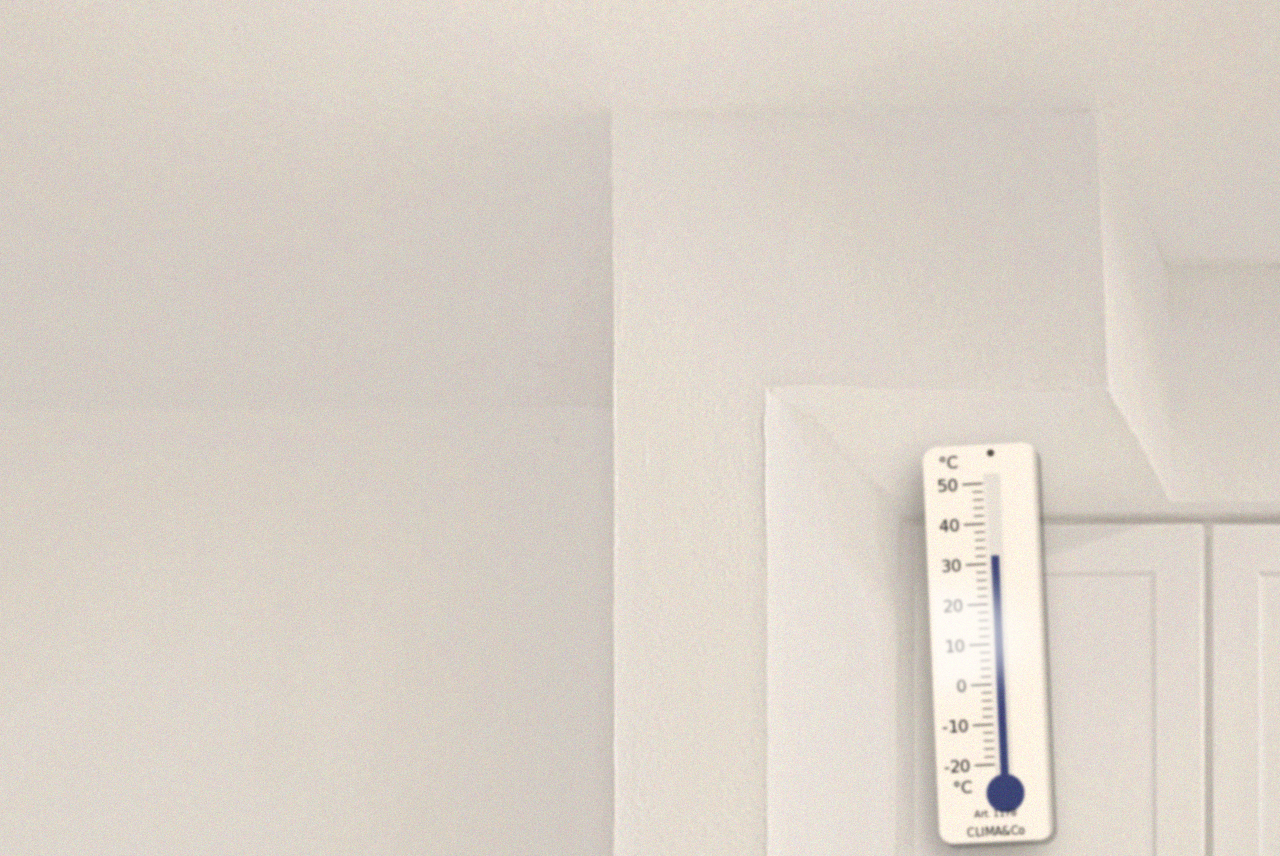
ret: {"value": 32, "unit": "°C"}
